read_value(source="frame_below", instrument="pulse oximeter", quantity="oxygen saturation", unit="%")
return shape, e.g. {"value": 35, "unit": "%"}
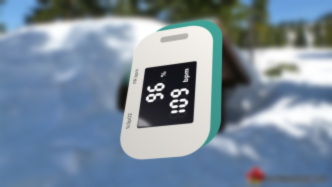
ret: {"value": 96, "unit": "%"}
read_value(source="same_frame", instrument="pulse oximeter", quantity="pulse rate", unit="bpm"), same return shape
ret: {"value": 109, "unit": "bpm"}
